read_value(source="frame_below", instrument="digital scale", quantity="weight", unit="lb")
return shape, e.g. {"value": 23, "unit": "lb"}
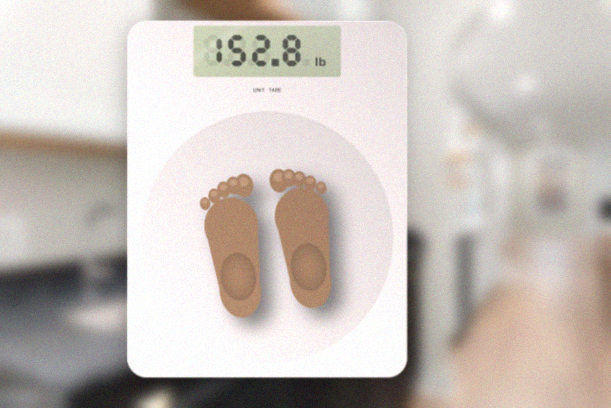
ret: {"value": 152.8, "unit": "lb"}
